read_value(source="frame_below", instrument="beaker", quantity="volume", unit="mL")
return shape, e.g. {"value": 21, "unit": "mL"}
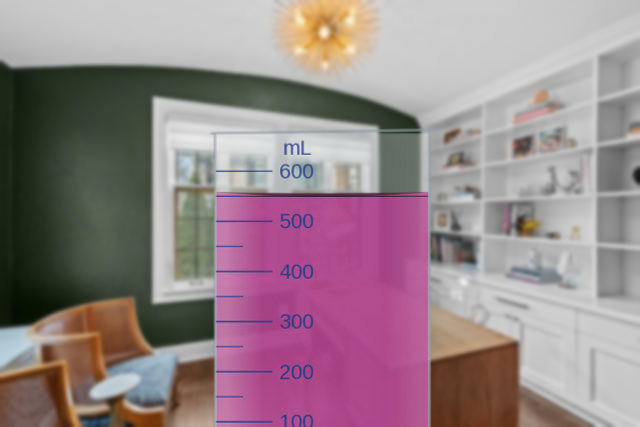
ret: {"value": 550, "unit": "mL"}
